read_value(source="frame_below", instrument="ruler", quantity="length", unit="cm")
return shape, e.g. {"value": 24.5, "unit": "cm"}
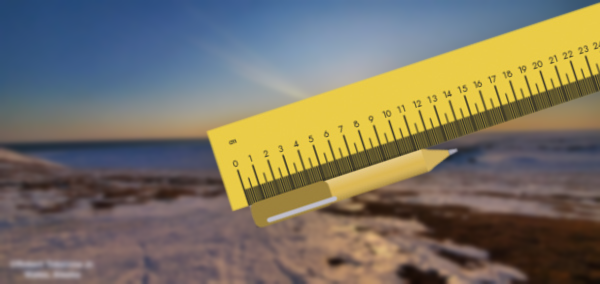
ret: {"value": 13.5, "unit": "cm"}
